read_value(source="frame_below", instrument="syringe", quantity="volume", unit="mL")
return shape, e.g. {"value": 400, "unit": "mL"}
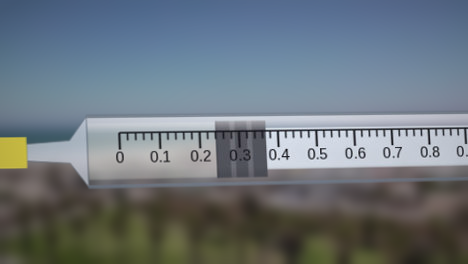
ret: {"value": 0.24, "unit": "mL"}
